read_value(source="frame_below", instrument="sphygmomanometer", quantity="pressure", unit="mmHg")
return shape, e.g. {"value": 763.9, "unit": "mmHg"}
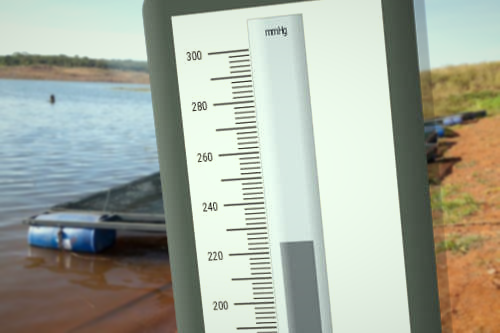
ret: {"value": 224, "unit": "mmHg"}
